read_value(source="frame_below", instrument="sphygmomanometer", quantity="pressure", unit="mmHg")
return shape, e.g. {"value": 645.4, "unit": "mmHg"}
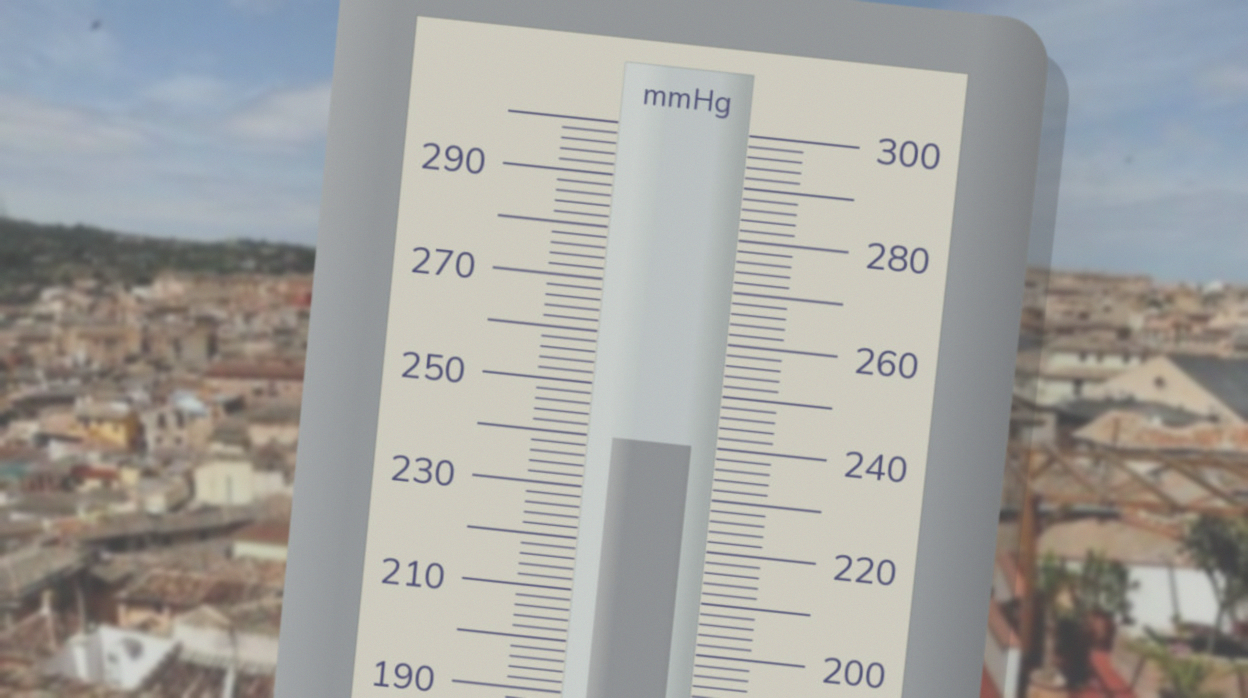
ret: {"value": 240, "unit": "mmHg"}
